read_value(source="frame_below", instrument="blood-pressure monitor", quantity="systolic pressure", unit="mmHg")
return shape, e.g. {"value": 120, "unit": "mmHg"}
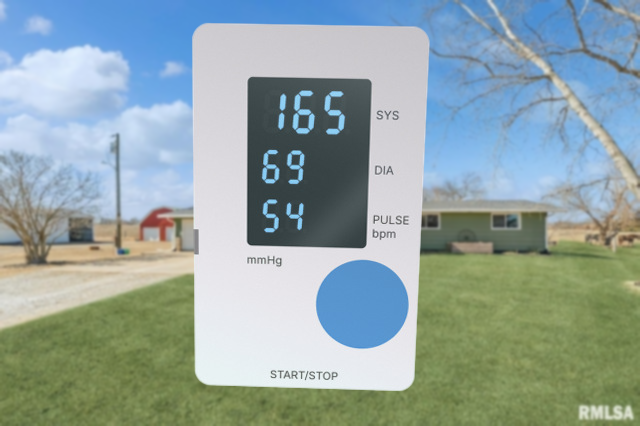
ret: {"value": 165, "unit": "mmHg"}
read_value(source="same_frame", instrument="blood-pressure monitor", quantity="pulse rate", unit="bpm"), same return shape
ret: {"value": 54, "unit": "bpm"}
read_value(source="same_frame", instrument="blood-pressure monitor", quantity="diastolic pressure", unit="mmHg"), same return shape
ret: {"value": 69, "unit": "mmHg"}
